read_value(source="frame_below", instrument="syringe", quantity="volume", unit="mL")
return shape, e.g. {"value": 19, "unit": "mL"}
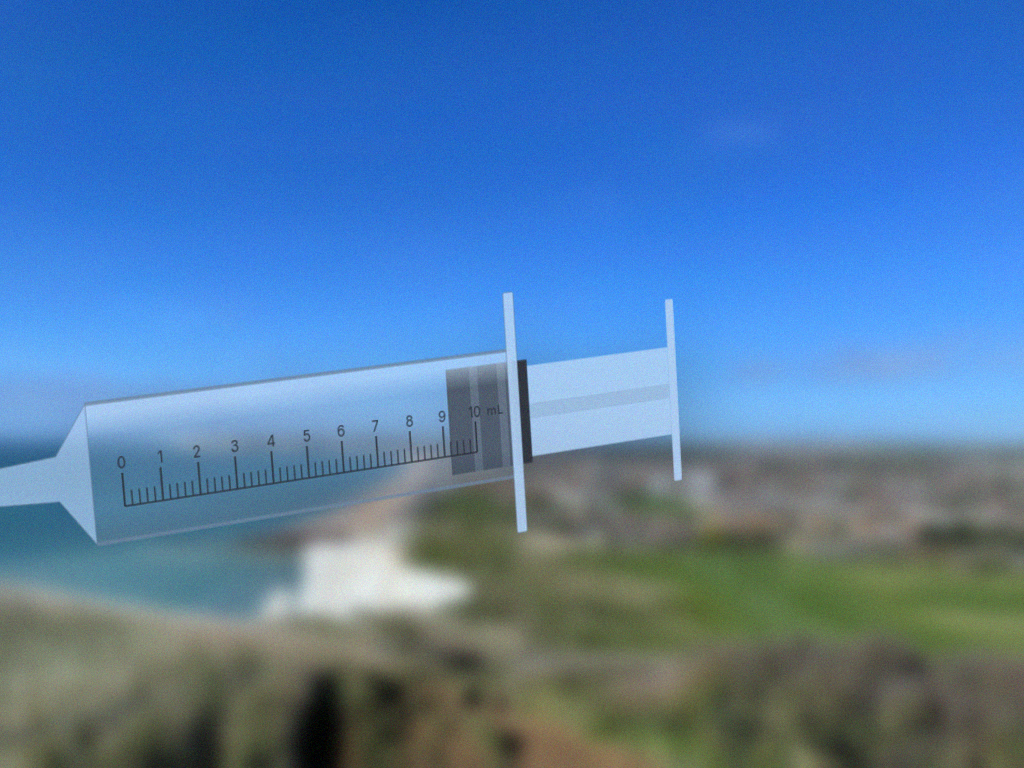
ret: {"value": 9.2, "unit": "mL"}
